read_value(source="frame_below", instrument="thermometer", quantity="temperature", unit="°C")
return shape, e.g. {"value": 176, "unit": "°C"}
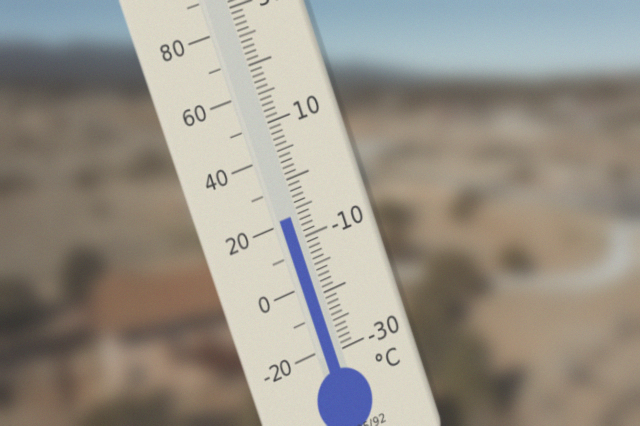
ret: {"value": -6, "unit": "°C"}
